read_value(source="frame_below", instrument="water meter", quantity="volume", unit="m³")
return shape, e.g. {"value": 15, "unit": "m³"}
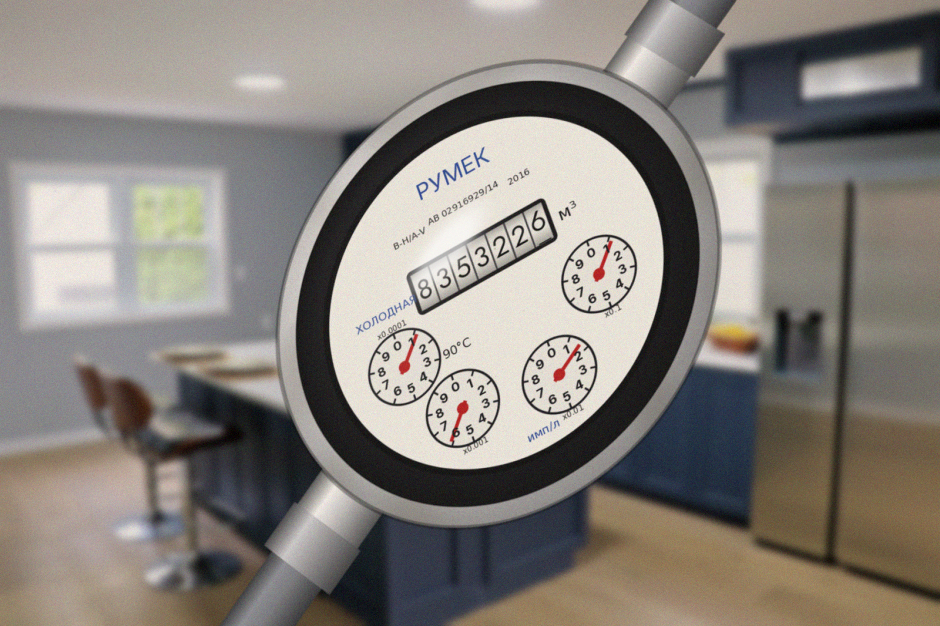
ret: {"value": 8353226.1161, "unit": "m³"}
